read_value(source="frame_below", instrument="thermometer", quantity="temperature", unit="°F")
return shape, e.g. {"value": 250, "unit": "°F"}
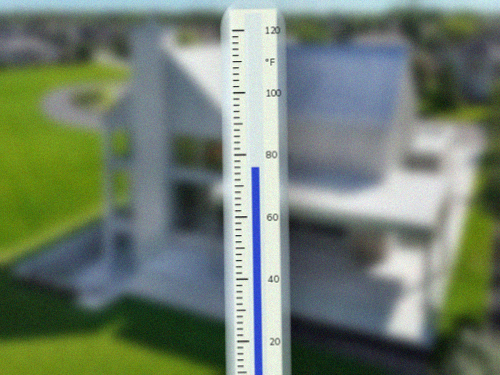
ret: {"value": 76, "unit": "°F"}
